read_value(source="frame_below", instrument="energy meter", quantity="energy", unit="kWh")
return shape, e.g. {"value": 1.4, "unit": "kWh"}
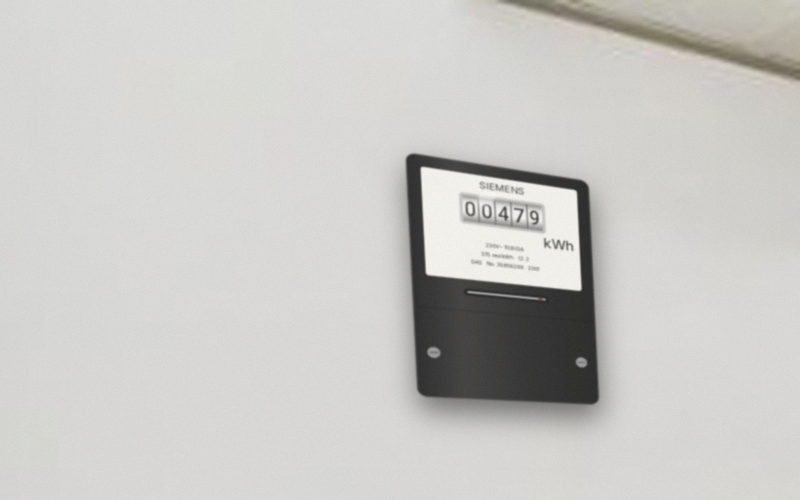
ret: {"value": 479, "unit": "kWh"}
